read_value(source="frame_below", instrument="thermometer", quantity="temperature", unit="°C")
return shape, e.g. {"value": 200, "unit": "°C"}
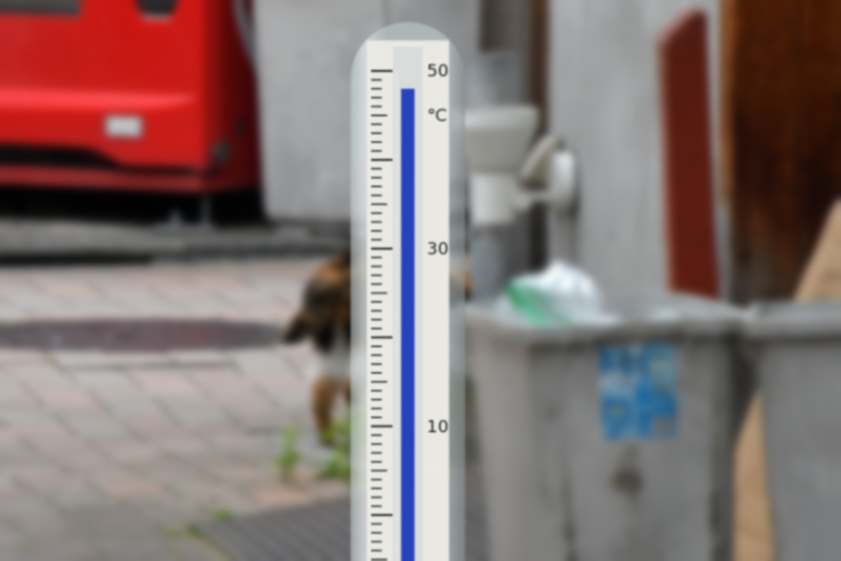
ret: {"value": 48, "unit": "°C"}
